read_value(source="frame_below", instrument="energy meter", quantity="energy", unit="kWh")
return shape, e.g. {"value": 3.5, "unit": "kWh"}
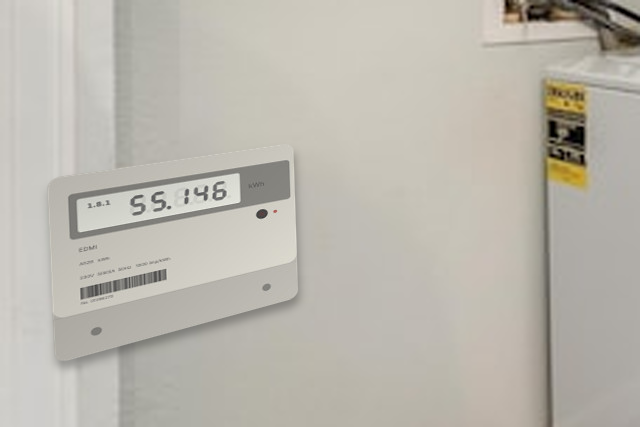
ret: {"value": 55.146, "unit": "kWh"}
